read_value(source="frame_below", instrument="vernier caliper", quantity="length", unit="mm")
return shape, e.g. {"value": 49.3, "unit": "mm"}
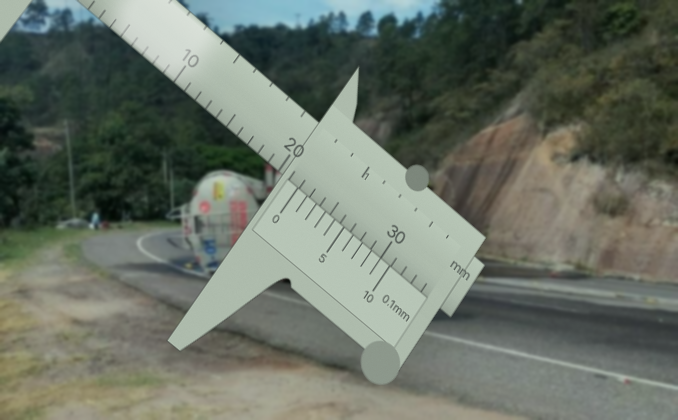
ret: {"value": 21.9, "unit": "mm"}
